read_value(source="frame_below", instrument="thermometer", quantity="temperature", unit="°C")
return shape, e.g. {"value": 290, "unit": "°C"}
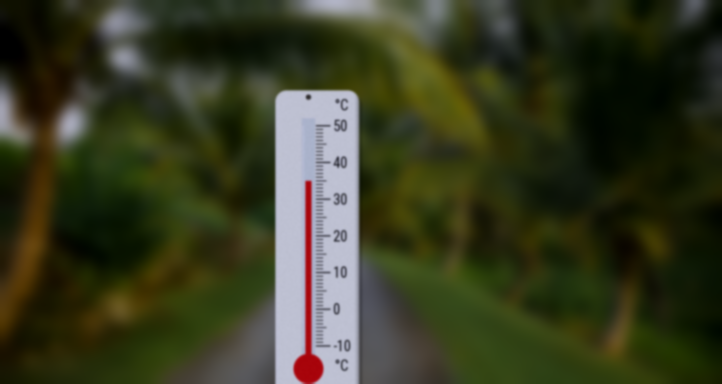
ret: {"value": 35, "unit": "°C"}
